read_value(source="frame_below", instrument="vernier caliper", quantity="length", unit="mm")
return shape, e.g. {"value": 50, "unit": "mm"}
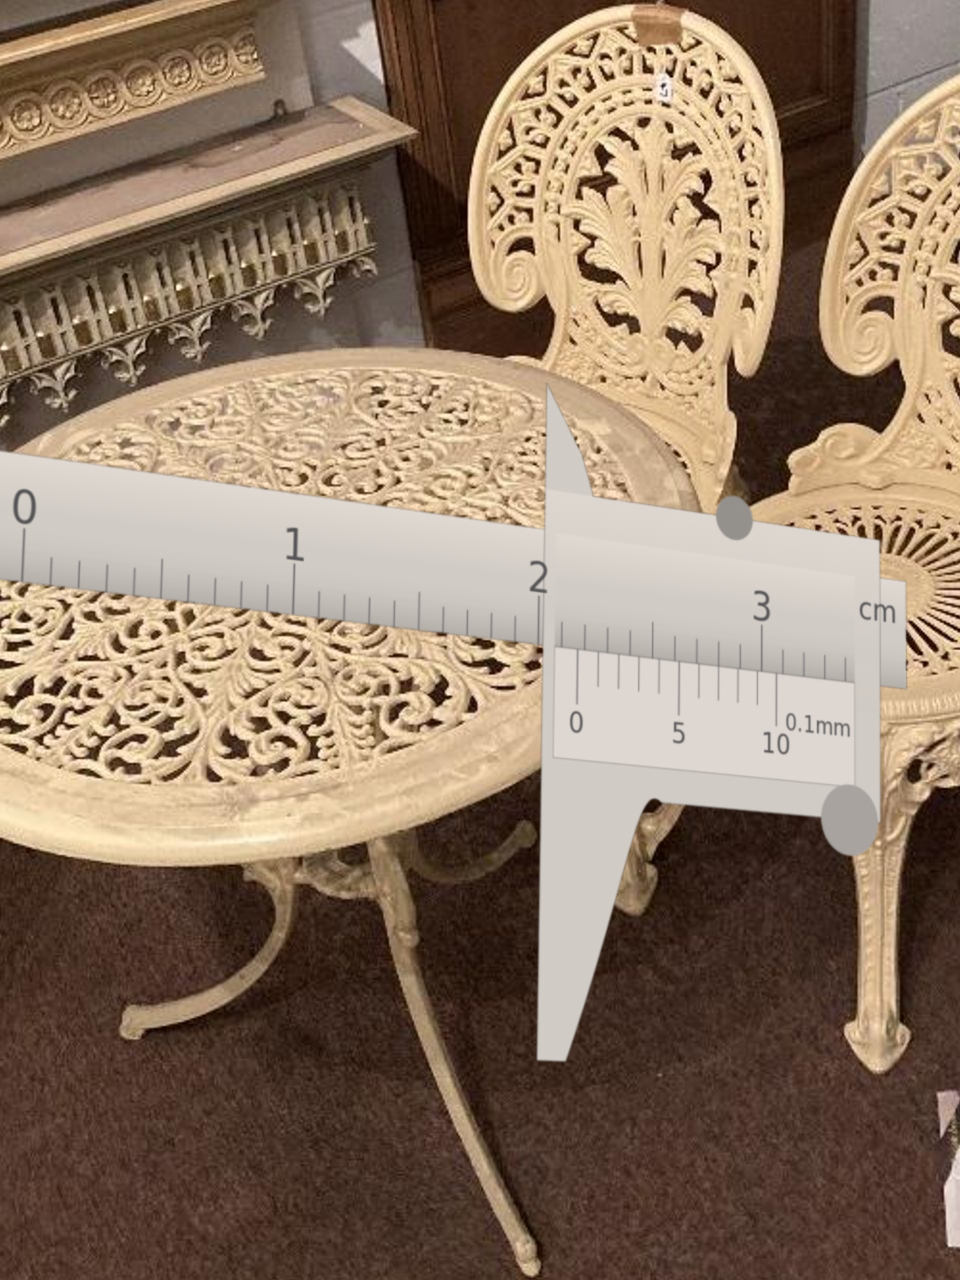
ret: {"value": 21.7, "unit": "mm"}
